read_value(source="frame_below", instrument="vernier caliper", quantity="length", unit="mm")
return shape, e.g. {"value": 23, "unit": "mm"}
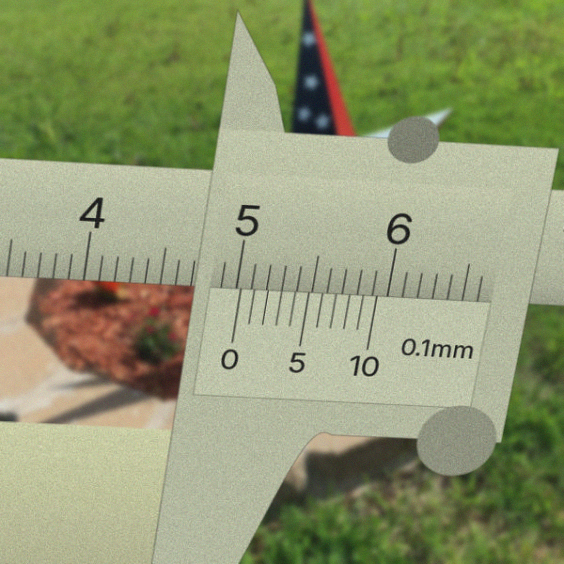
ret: {"value": 50.3, "unit": "mm"}
